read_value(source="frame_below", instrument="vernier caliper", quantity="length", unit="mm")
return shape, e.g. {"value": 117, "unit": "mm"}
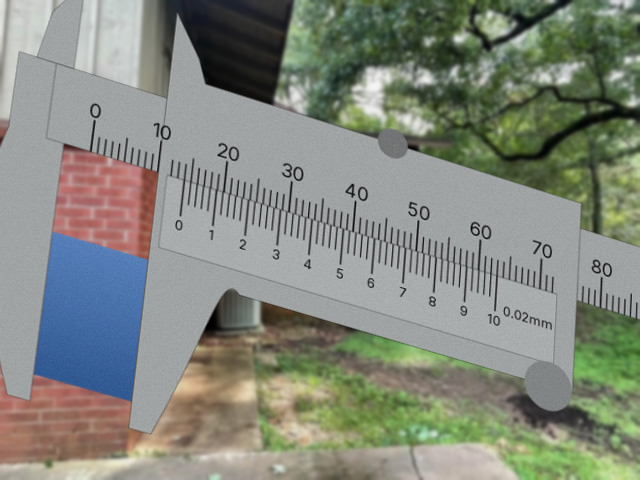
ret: {"value": 14.0, "unit": "mm"}
